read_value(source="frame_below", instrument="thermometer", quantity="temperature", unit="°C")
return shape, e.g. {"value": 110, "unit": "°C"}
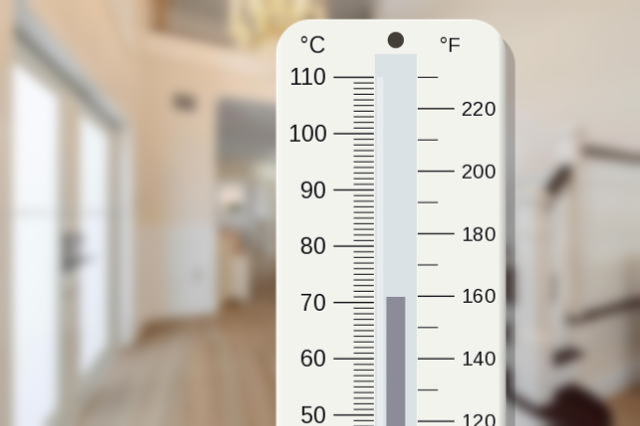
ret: {"value": 71, "unit": "°C"}
